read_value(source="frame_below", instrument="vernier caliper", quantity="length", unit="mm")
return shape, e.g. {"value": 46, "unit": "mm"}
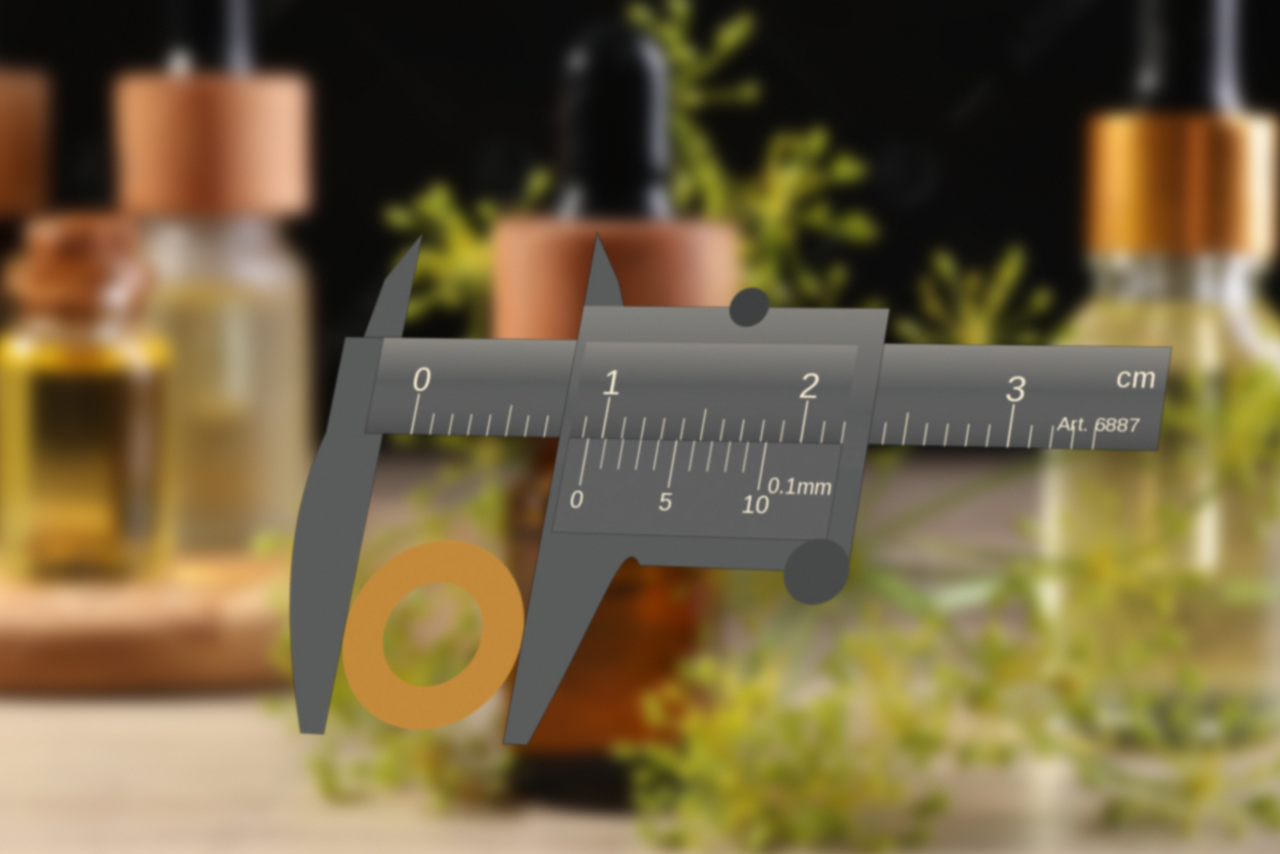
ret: {"value": 9.3, "unit": "mm"}
